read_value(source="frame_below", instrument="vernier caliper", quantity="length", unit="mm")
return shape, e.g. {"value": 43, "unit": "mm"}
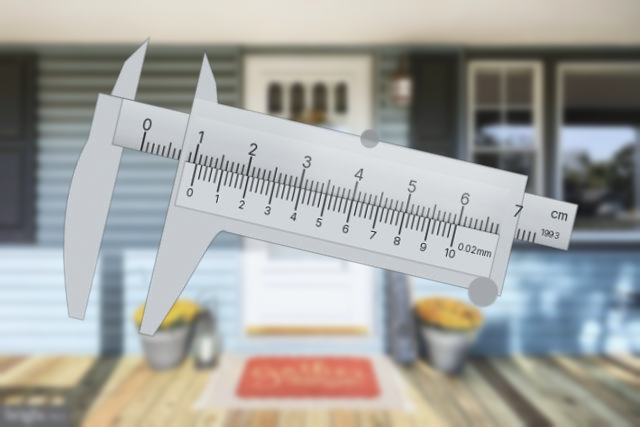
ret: {"value": 10.5, "unit": "mm"}
